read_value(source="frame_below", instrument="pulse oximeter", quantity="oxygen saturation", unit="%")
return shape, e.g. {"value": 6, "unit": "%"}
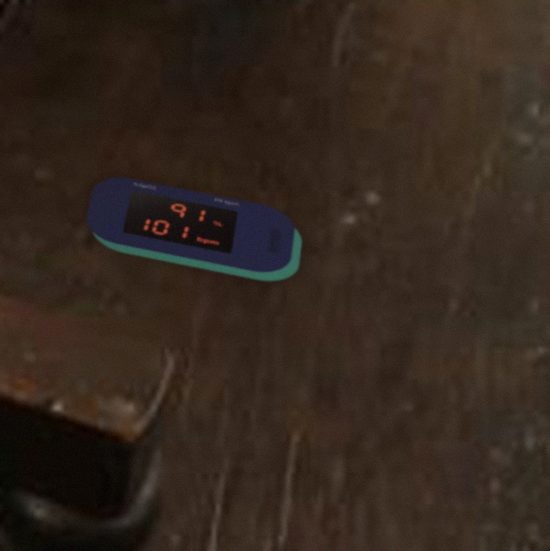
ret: {"value": 91, "unit": "%"}
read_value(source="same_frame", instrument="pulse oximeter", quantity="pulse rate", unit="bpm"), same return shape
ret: {"value": 101, "unit": "bpm"}
